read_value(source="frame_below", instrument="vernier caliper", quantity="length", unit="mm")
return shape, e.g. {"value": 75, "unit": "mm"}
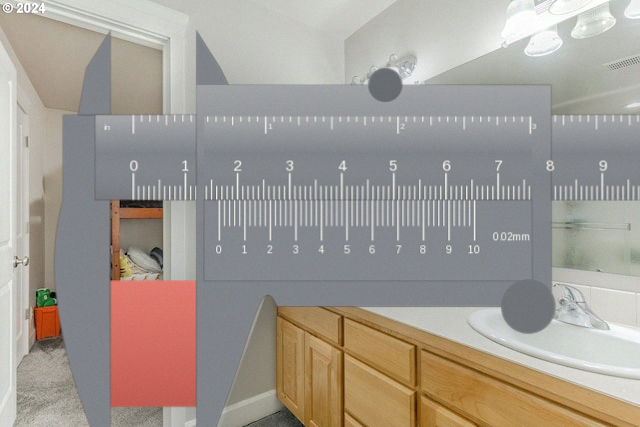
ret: {"value": 16.5, "unit": "mm"}
